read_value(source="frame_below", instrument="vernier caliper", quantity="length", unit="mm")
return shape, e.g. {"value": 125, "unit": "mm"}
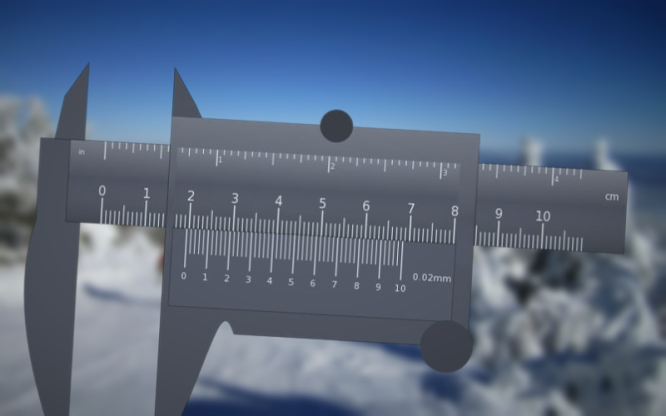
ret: {"value": 19.5, "unit": "mm"}
